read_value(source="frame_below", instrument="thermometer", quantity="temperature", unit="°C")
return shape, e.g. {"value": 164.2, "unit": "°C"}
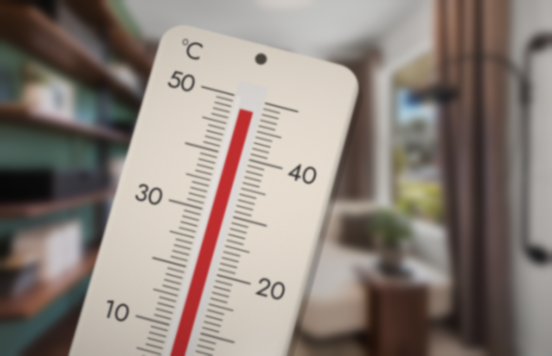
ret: {"value": 48, "unit": "°C"}
